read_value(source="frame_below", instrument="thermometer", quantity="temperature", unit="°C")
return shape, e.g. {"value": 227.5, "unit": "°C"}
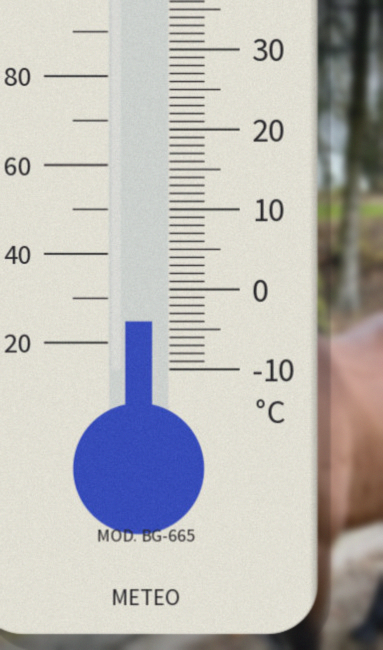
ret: {"value": -4, "unit": "°C"}
